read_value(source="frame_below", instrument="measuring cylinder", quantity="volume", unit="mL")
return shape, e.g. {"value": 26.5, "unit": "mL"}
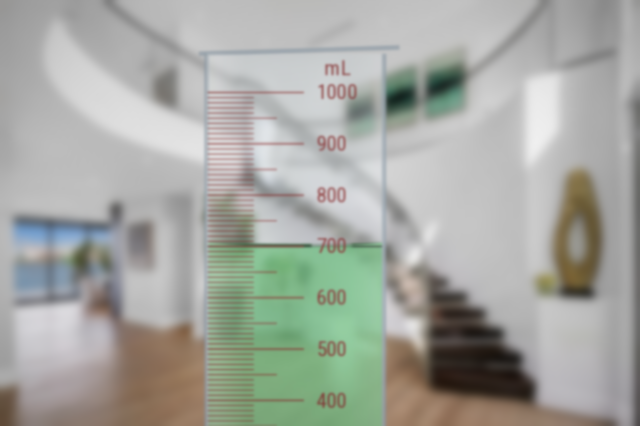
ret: {"value": 700, "unit": "mL"}
